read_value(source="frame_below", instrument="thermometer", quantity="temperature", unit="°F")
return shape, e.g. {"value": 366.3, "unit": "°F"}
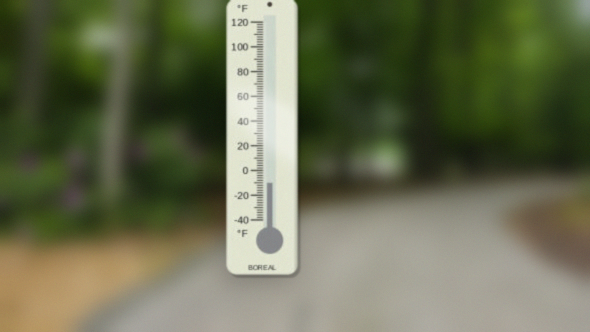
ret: {"value": -10, "unit": "°F"}
